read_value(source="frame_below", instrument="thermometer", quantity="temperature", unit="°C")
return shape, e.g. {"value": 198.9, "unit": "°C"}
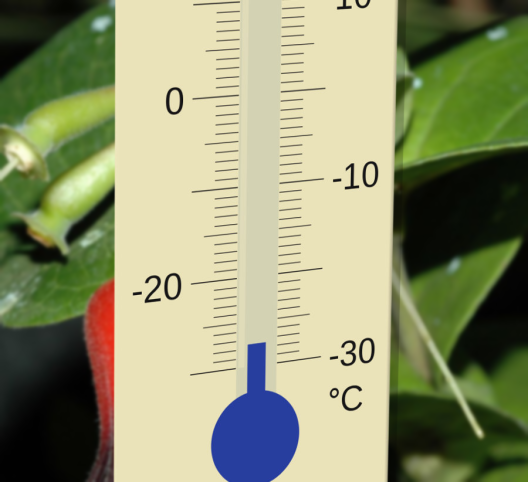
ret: {"value": -27.5, "unit": "°C"}
